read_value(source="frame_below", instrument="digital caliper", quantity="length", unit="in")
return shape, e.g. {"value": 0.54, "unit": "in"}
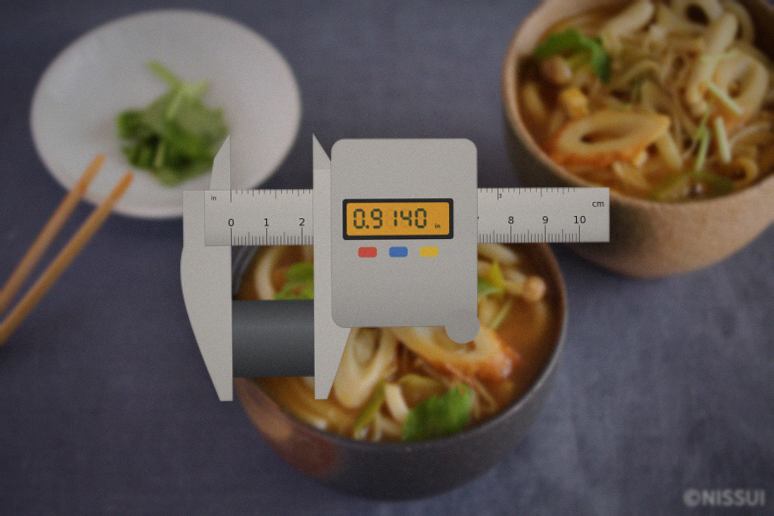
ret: {"value": 0.9140, "unit": "in"}
